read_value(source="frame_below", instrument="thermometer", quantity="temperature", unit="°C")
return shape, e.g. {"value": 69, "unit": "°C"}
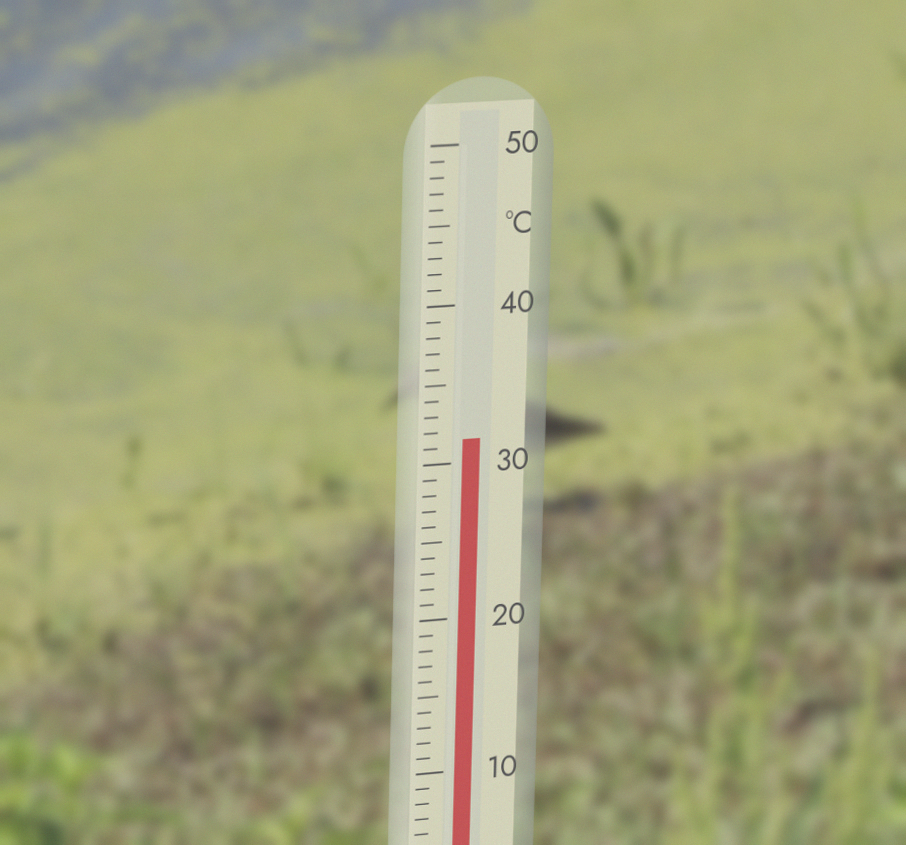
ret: {"value": 31.5, "unit": "°C"}
